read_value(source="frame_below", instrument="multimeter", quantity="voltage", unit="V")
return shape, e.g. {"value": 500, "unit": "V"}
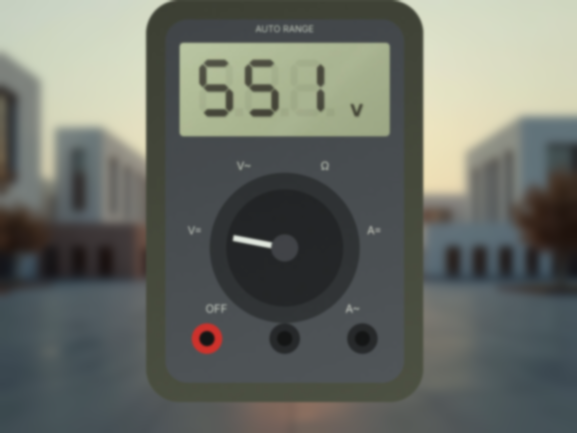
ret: {"value": 551, "unit": "V"}
